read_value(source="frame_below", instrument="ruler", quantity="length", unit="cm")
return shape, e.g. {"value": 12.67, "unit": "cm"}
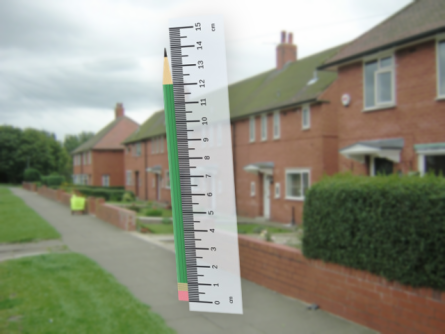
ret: {"value": 14, "unit": "cm"}
